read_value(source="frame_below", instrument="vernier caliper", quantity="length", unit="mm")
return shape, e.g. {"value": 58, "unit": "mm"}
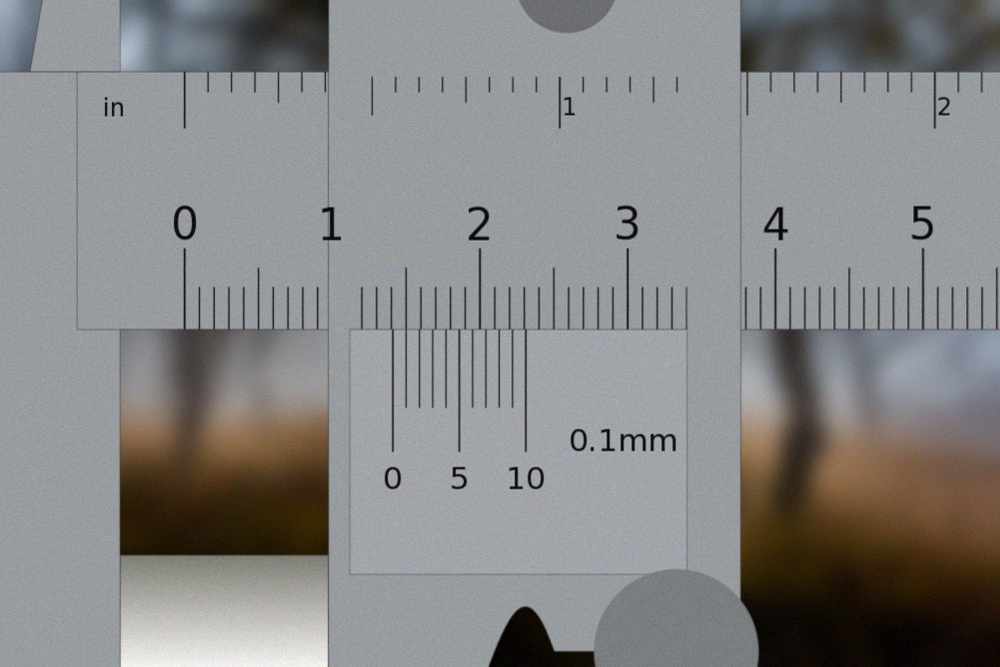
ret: {"value": 14.1, "unit": "mm"}
